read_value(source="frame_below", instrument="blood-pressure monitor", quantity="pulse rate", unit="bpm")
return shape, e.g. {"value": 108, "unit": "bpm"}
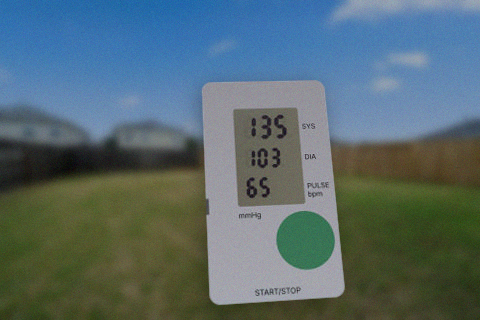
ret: {"value": 65, "unit": "bpm"}
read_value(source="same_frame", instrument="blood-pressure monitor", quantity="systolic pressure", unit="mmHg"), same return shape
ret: {"value": 135, "unit": "mmHg"}
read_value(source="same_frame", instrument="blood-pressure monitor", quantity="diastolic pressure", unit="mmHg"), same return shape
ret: {"value": 103, "unit": "mmHg"}
